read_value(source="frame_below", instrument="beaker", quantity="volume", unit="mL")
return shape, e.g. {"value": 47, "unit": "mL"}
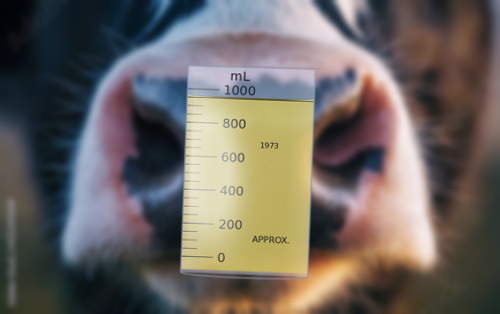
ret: {"value": 950, "unit": "mL"}
